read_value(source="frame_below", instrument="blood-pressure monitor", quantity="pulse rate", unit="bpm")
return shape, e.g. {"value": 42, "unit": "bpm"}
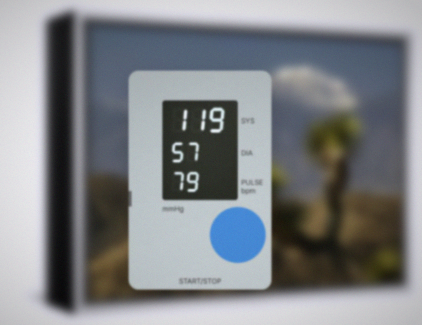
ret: {"value": 79, "unit": "bpm"}
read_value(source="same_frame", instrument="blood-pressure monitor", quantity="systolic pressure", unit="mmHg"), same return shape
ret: {"value": 119, "unit": "mmHg"}
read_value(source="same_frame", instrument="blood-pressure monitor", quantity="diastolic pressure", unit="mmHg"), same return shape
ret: {"value": 57, "unit": "mmHg"}
